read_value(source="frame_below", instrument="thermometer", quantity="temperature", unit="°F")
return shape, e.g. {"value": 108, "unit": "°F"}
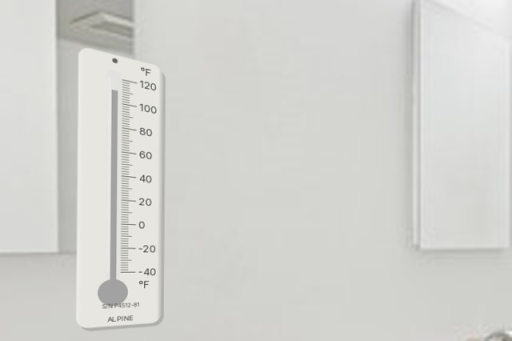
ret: {"value": 110, "unit": "°F"}
